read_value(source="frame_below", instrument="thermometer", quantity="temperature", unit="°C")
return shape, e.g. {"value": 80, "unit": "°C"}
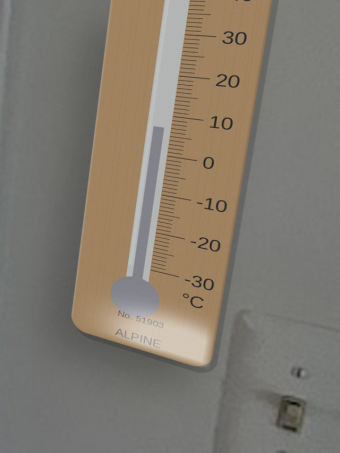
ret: {"value": 7, "unit": "°C"}
